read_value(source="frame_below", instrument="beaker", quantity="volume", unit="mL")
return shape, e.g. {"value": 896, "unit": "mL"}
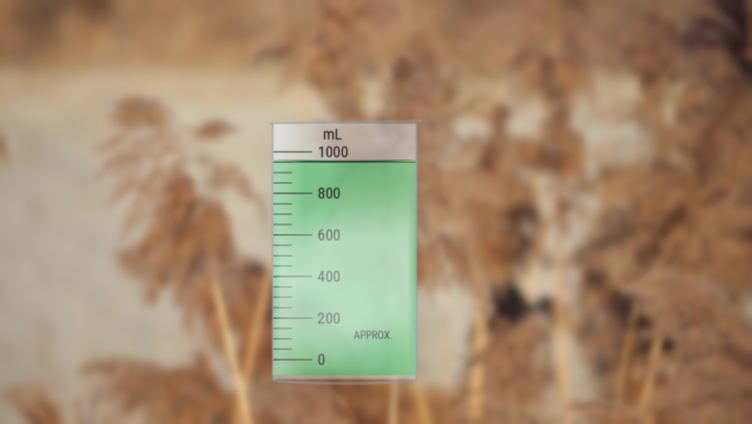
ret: {"value": 950, "unit": "mL"}
